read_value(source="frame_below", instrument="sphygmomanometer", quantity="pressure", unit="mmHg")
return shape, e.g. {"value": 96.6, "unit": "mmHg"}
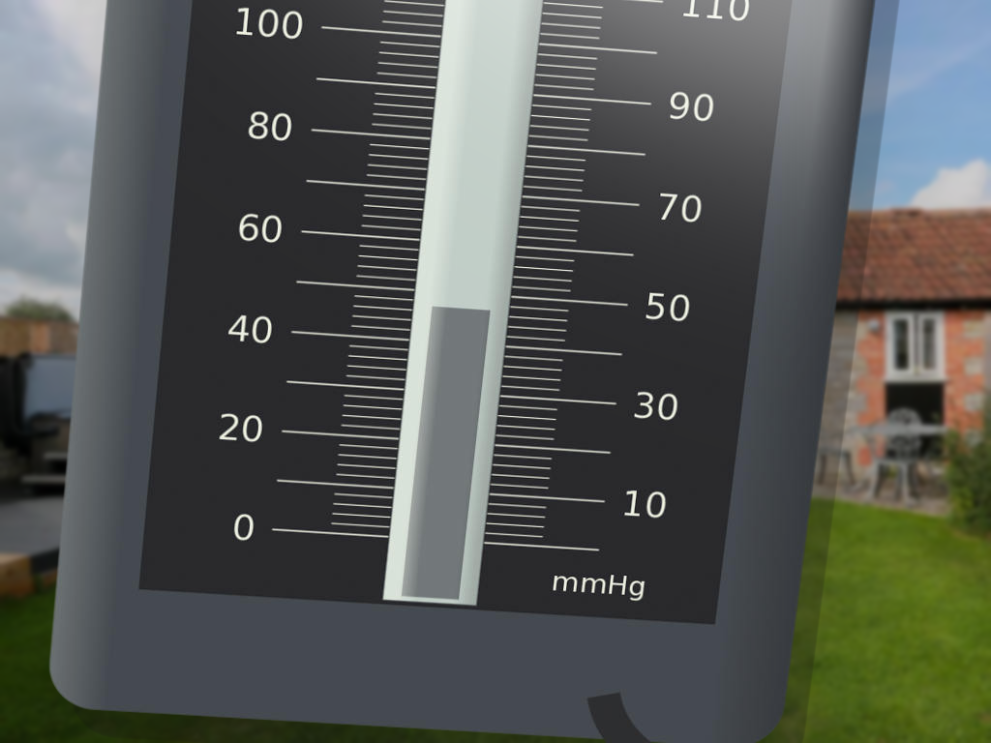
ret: {"value": 47, "unit": "mmHg"}
